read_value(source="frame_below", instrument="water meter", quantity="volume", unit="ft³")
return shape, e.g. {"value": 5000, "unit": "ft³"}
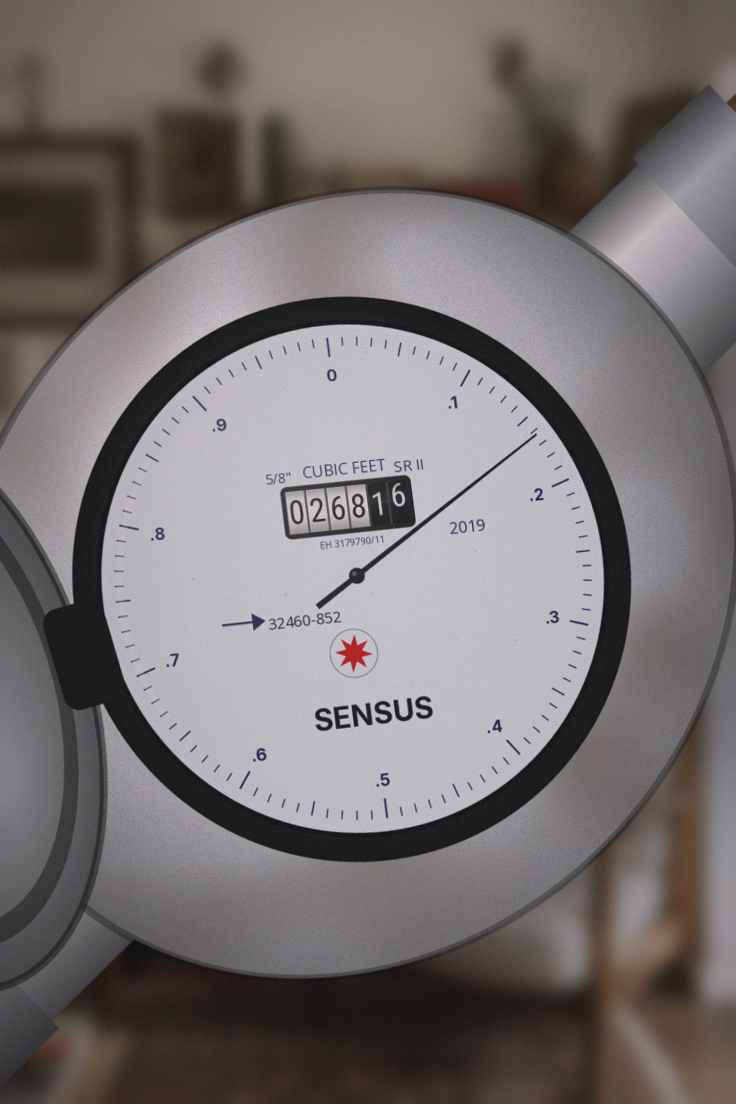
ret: {"value": 26816.16, "unit": "ft³"}
